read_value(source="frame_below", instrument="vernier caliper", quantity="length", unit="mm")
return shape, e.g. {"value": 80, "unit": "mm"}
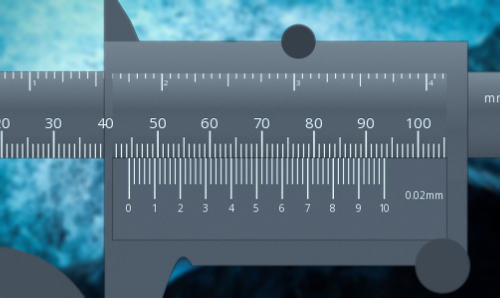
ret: {"value": 44.5, "unit": "mm"}
